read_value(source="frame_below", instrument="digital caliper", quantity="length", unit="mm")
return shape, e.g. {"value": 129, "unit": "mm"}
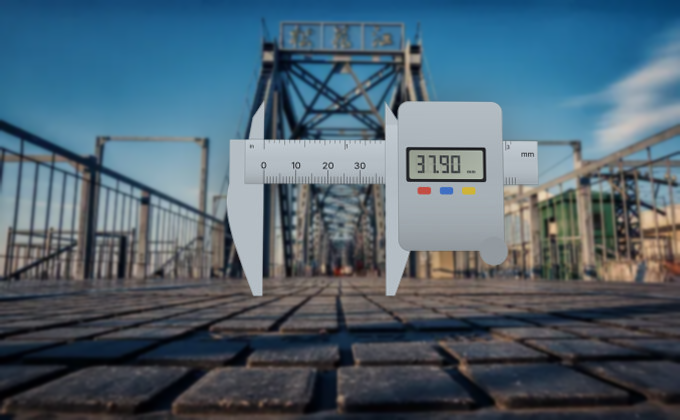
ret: {"value": 37.90, "unit": "mm"}
